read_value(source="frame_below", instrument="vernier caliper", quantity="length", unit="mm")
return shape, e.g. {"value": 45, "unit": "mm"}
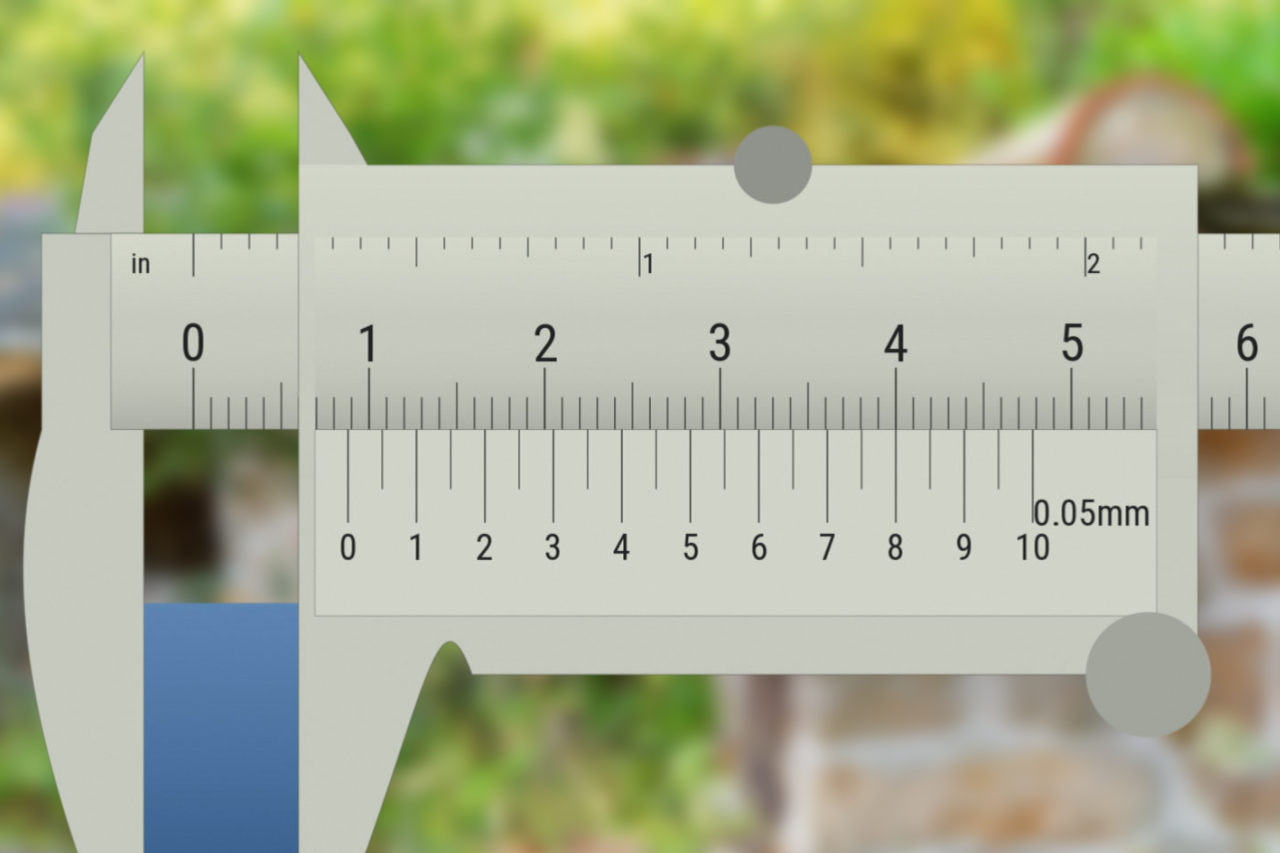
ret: {"value": 8.8, "unit": "mm"}
